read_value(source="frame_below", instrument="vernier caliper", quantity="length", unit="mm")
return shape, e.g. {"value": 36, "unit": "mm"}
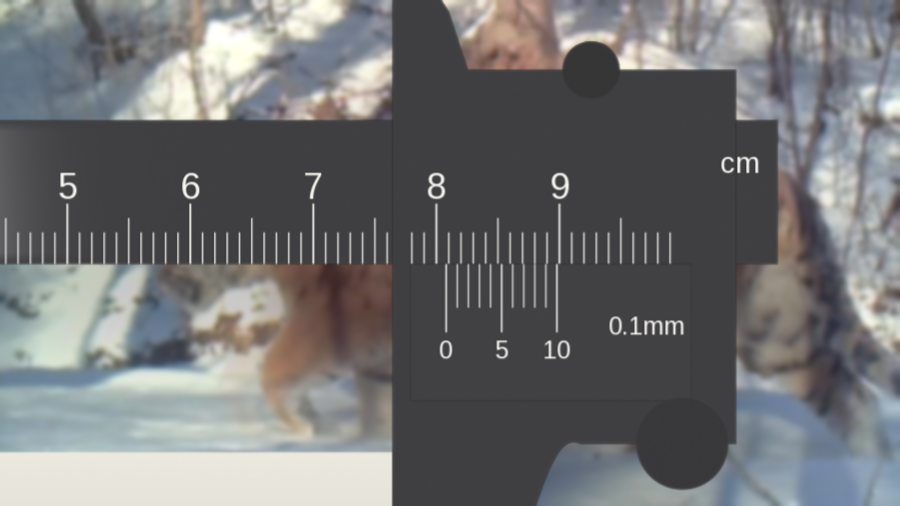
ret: {"value": 80.8, "unit": "mm"}
